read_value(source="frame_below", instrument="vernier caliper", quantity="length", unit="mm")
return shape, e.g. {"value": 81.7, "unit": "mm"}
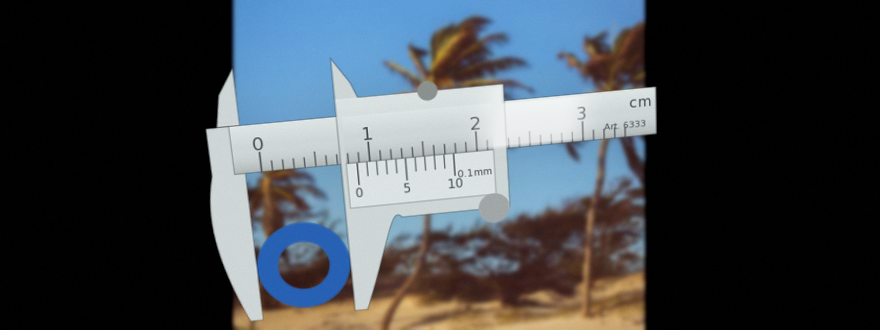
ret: {"value": 8.8, "unit": "mm"}
